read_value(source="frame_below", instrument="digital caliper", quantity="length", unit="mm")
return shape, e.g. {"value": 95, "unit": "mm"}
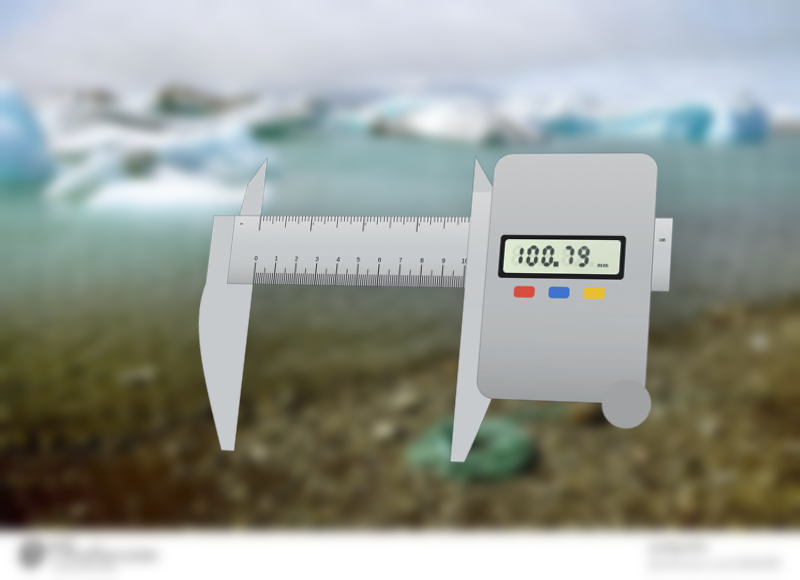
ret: {"value": 100.79, "unit": "mm"}
